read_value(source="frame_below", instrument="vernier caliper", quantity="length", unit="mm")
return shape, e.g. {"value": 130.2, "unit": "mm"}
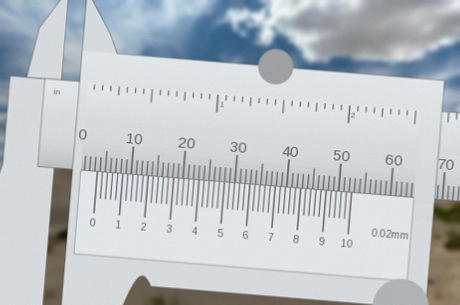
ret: {"value": 3.5, "unit": "mm"}
